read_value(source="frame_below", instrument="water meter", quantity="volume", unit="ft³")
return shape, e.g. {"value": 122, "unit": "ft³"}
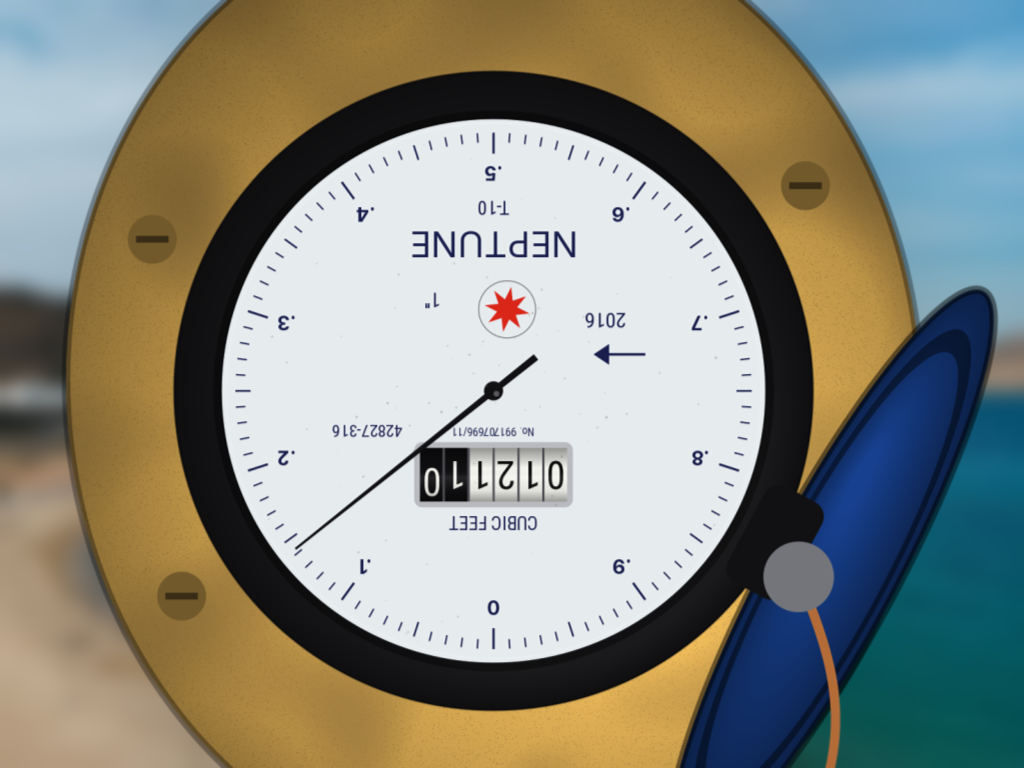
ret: {"value": 12110.14, "unit": "ft³"}
